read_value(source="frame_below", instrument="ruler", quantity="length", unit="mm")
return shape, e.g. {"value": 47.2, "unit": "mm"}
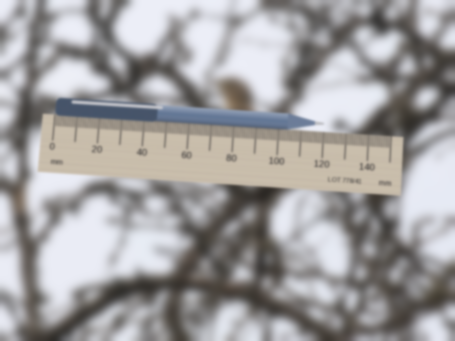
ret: {"value": 120, "unit": "mm"}
